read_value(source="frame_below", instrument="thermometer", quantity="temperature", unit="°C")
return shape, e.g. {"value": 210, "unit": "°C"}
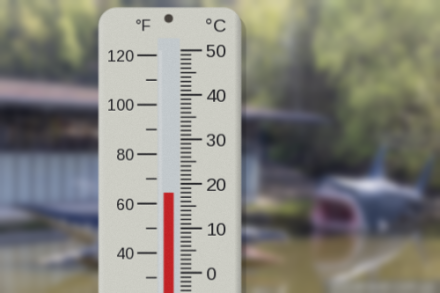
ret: {"value": 18, "unit": "°C"}
